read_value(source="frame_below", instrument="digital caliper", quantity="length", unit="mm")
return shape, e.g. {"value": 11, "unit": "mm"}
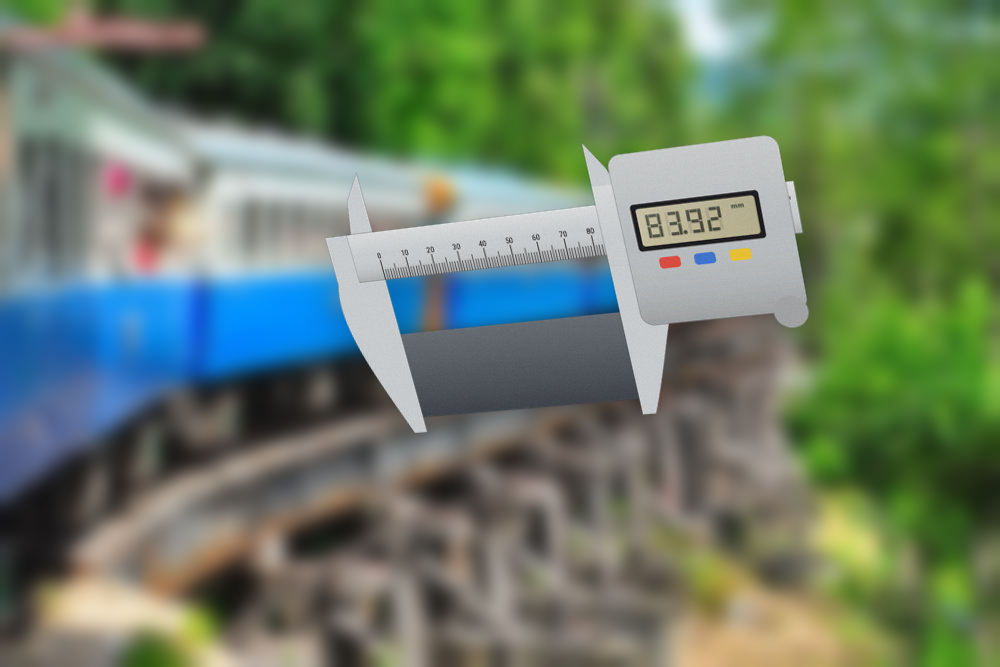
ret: {"value": 83.92, "unit": "mm"}
